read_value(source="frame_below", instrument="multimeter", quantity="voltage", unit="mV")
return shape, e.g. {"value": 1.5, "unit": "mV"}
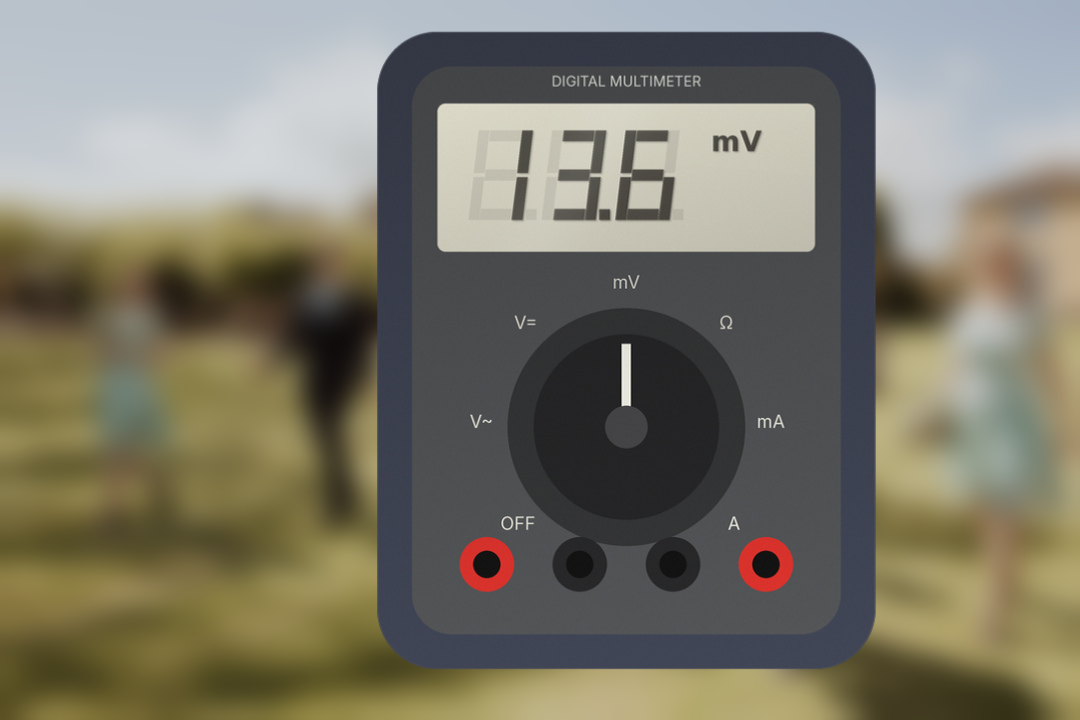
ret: {"value": 13.6, "unit": "mV"}
